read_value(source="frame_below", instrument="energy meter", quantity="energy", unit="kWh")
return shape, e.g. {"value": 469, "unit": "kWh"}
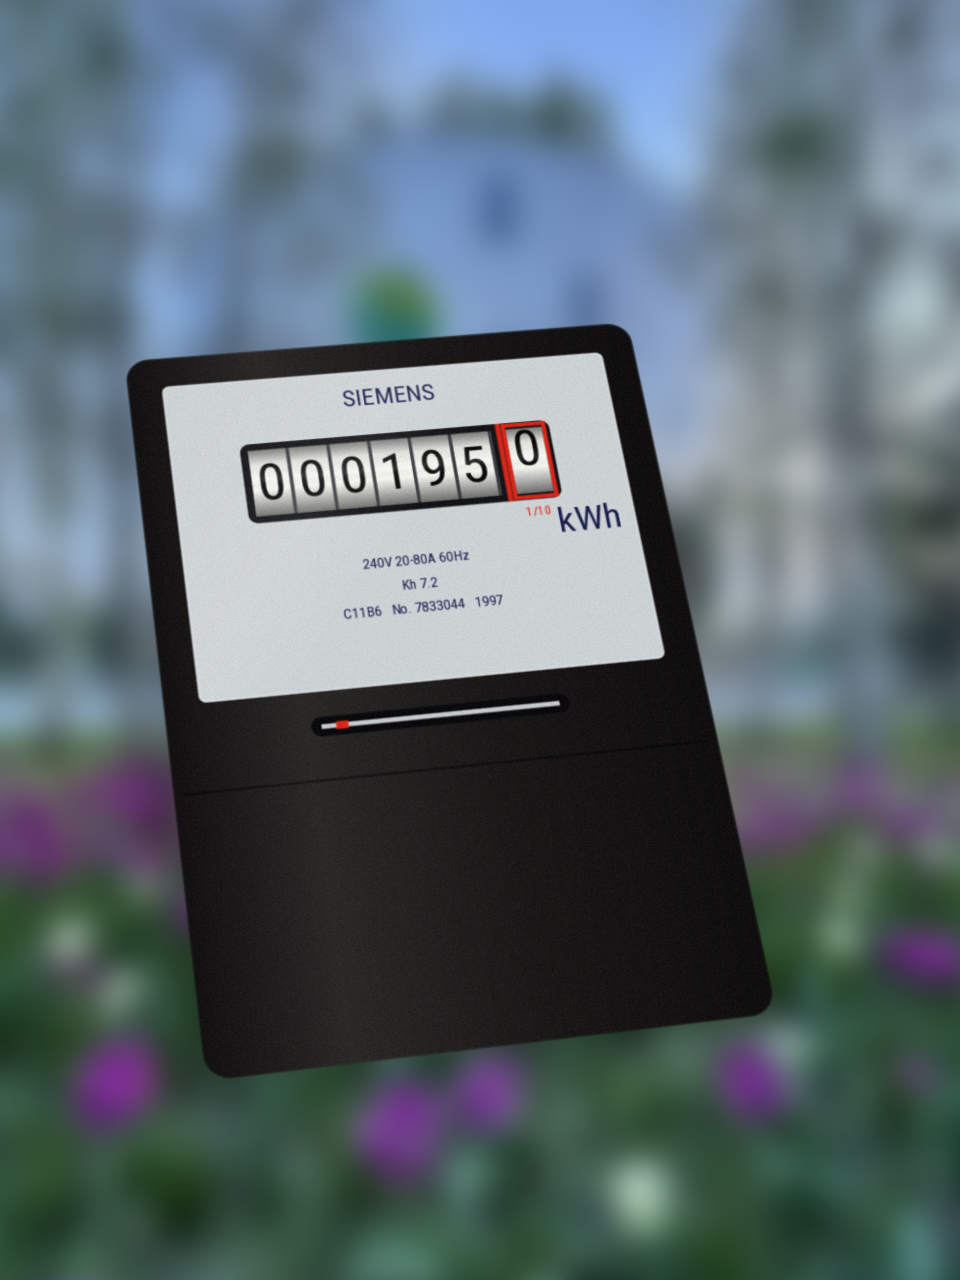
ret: {"value": 195.0, "unit": "kWh"}
